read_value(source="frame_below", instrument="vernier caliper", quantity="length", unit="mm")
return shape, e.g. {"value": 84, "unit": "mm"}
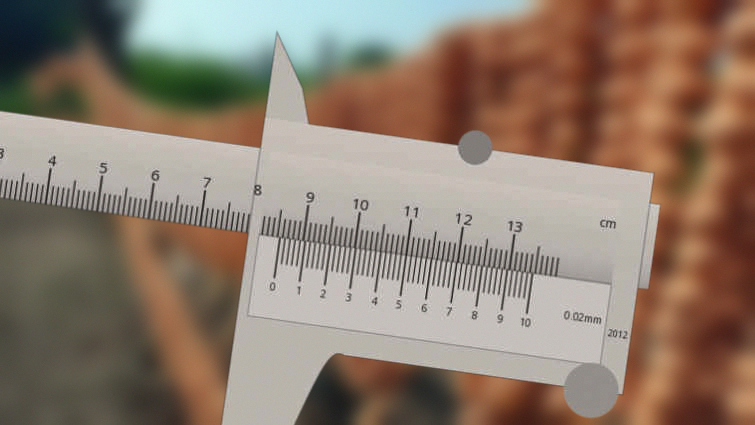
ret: {"value": 85.5, "unit": "mm"}
